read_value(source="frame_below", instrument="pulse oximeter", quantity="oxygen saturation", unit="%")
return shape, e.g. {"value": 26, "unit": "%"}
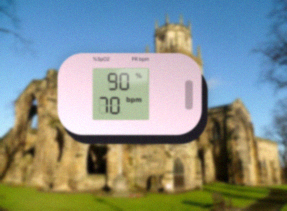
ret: {"value": 90, "unit": "%"}
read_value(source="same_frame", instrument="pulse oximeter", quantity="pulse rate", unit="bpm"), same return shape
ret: {"value": 70, "unit": "bpm"}
